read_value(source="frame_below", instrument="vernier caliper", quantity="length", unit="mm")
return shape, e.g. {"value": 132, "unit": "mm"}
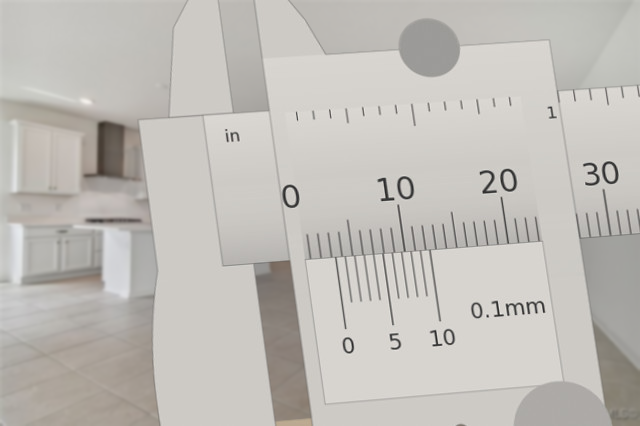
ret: {"value": 3.4, "unit": "mm"}
